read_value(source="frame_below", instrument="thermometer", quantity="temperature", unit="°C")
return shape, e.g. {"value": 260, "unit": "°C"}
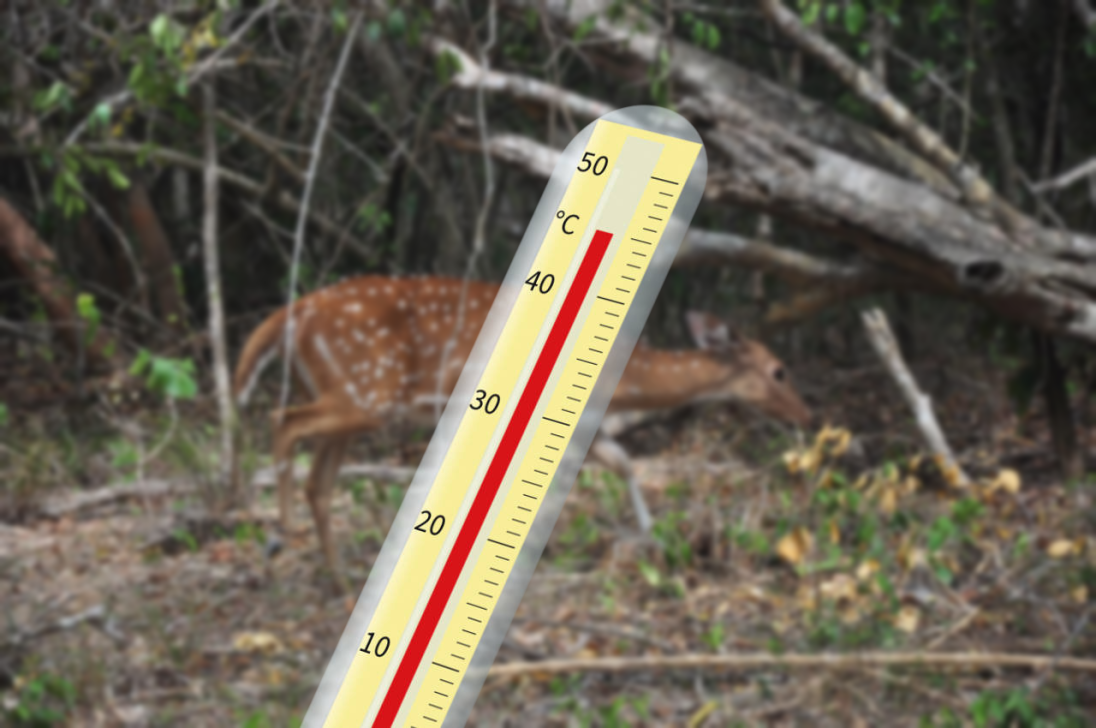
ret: {"value": 45, "unit": "°C"}
